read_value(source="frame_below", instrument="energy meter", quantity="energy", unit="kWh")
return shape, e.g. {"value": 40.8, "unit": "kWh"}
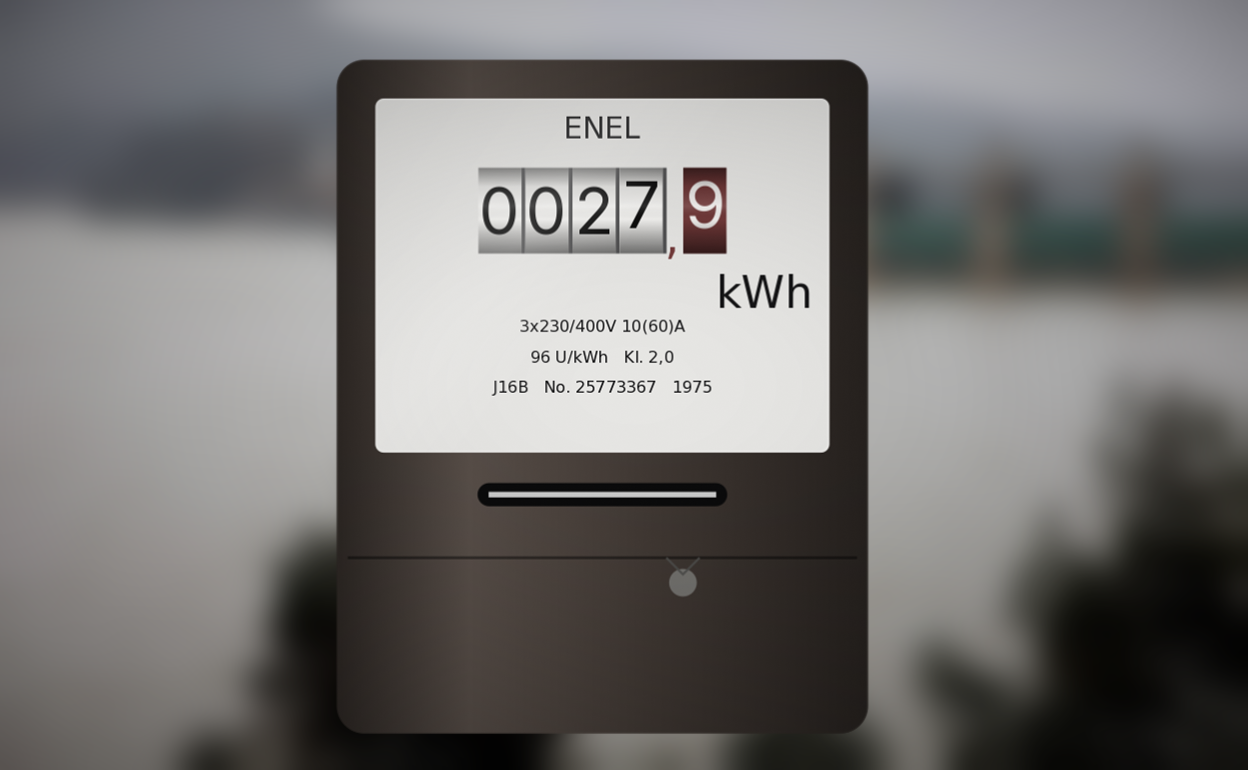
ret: {"value": 27.9, "unit": "kWh"}
